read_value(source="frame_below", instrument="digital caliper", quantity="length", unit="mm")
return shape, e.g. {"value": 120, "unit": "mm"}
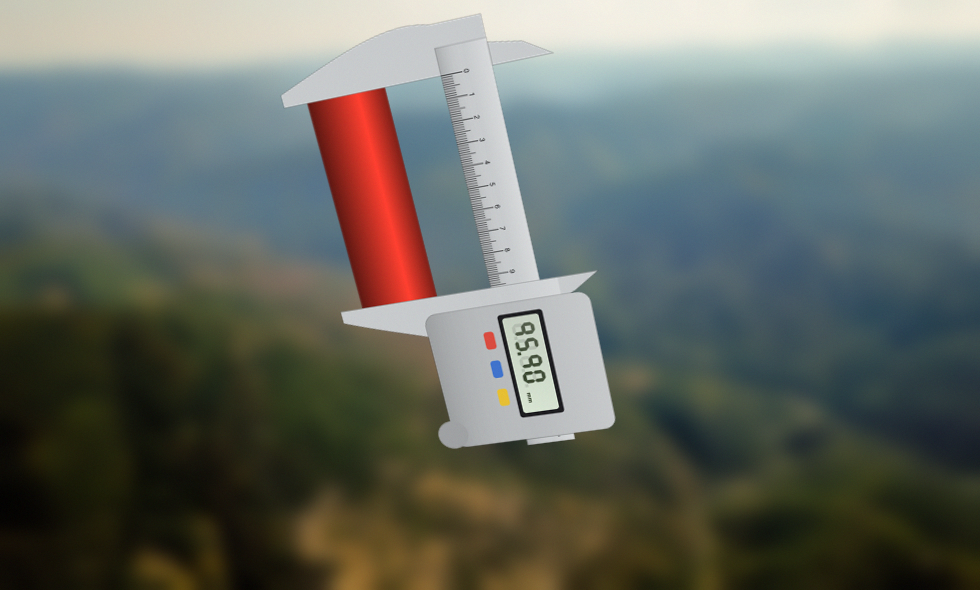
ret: {"value": 95.90, "unit": "mm"}
